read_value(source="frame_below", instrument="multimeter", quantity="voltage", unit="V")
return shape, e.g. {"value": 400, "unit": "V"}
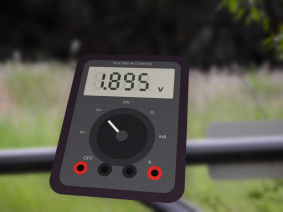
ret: {"value": 1.895, "unit": "V"}
